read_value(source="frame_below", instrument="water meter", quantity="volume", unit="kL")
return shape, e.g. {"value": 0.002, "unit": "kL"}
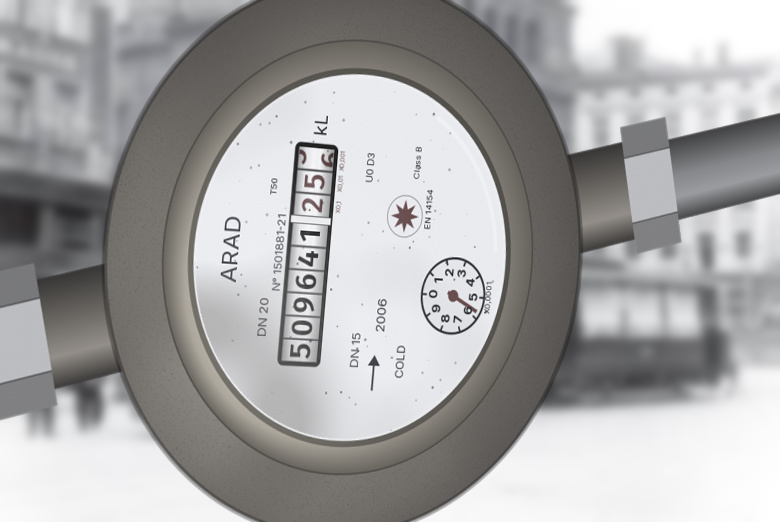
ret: {"value": 509641.2555, "unit": "kL"}
